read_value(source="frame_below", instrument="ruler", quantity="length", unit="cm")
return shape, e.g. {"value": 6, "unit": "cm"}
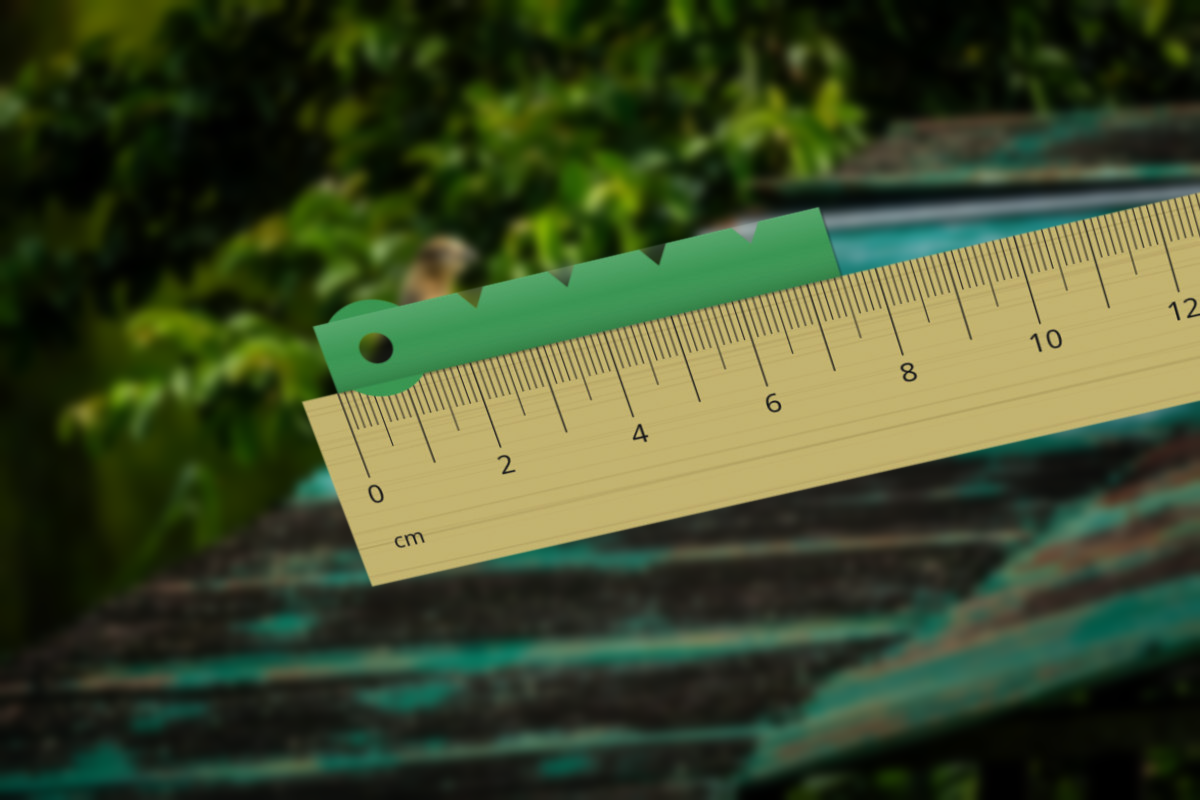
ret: {"value": 7.5, "unit": "cm"}
